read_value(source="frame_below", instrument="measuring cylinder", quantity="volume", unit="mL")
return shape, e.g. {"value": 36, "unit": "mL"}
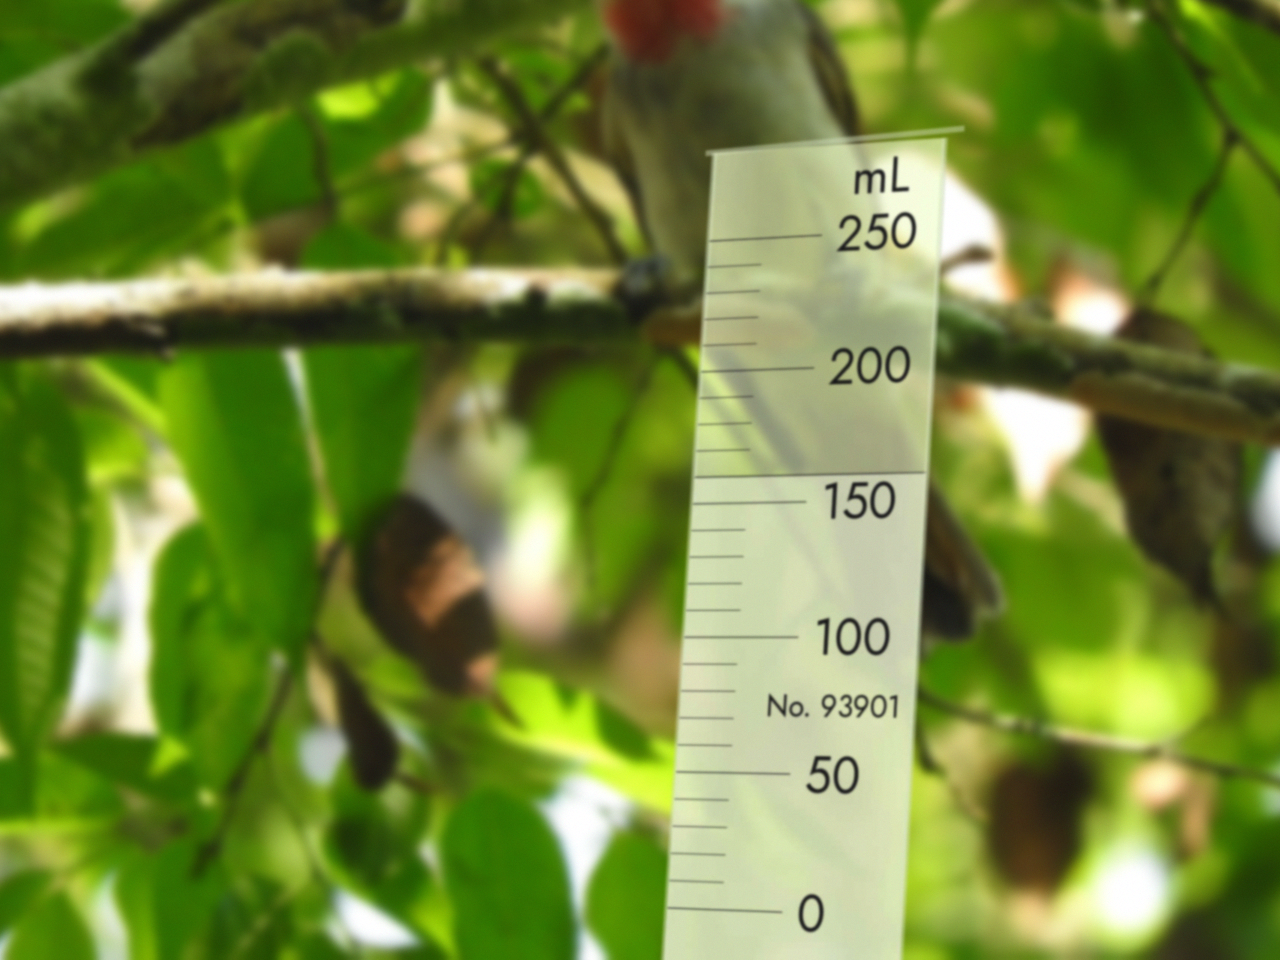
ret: {"value": 160, "unit": "mL"}
